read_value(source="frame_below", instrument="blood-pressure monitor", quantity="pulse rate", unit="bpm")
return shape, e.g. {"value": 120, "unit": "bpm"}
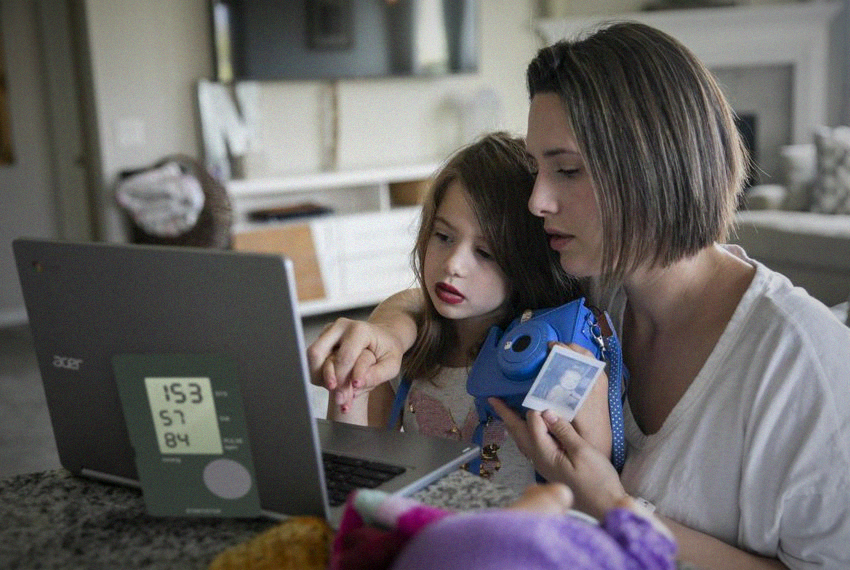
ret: {"value": 84, "unit": "bpm"}
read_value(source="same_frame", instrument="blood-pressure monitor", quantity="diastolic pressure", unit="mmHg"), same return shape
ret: {"value": 57, "unit": "mmHg"}
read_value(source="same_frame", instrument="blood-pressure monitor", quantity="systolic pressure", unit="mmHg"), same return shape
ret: {"value": 153, "unit": "mmHg"}
